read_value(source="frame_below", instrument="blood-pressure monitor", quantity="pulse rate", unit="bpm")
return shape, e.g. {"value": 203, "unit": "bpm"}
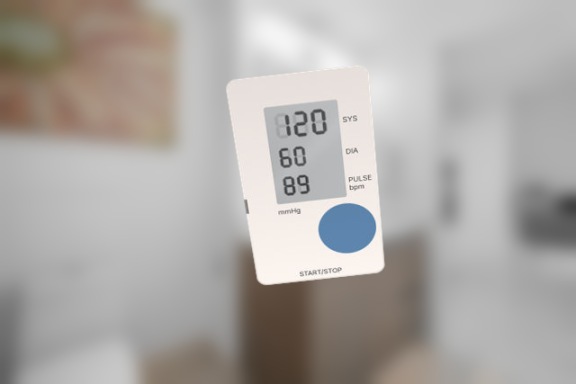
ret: {"value": 89, "unit": "bpm"}
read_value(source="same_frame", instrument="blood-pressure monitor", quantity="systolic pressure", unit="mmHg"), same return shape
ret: {"value": 120, "unit": "mmHg"}
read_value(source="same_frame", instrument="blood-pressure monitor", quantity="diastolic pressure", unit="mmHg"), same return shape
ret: {"value": 60, "unit": "mmHg"}
